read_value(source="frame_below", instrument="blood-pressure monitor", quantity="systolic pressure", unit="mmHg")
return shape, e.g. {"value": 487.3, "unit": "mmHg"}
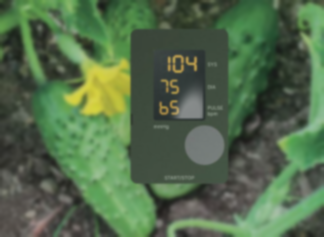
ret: {"value": 104, "unit": "mmHg"}
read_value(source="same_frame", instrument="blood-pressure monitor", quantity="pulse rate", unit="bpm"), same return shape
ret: {"value": 65, "unit": "bpm"}
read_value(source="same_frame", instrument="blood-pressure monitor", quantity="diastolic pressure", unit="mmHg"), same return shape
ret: {"value": 75, "unit": "mmHg"}
